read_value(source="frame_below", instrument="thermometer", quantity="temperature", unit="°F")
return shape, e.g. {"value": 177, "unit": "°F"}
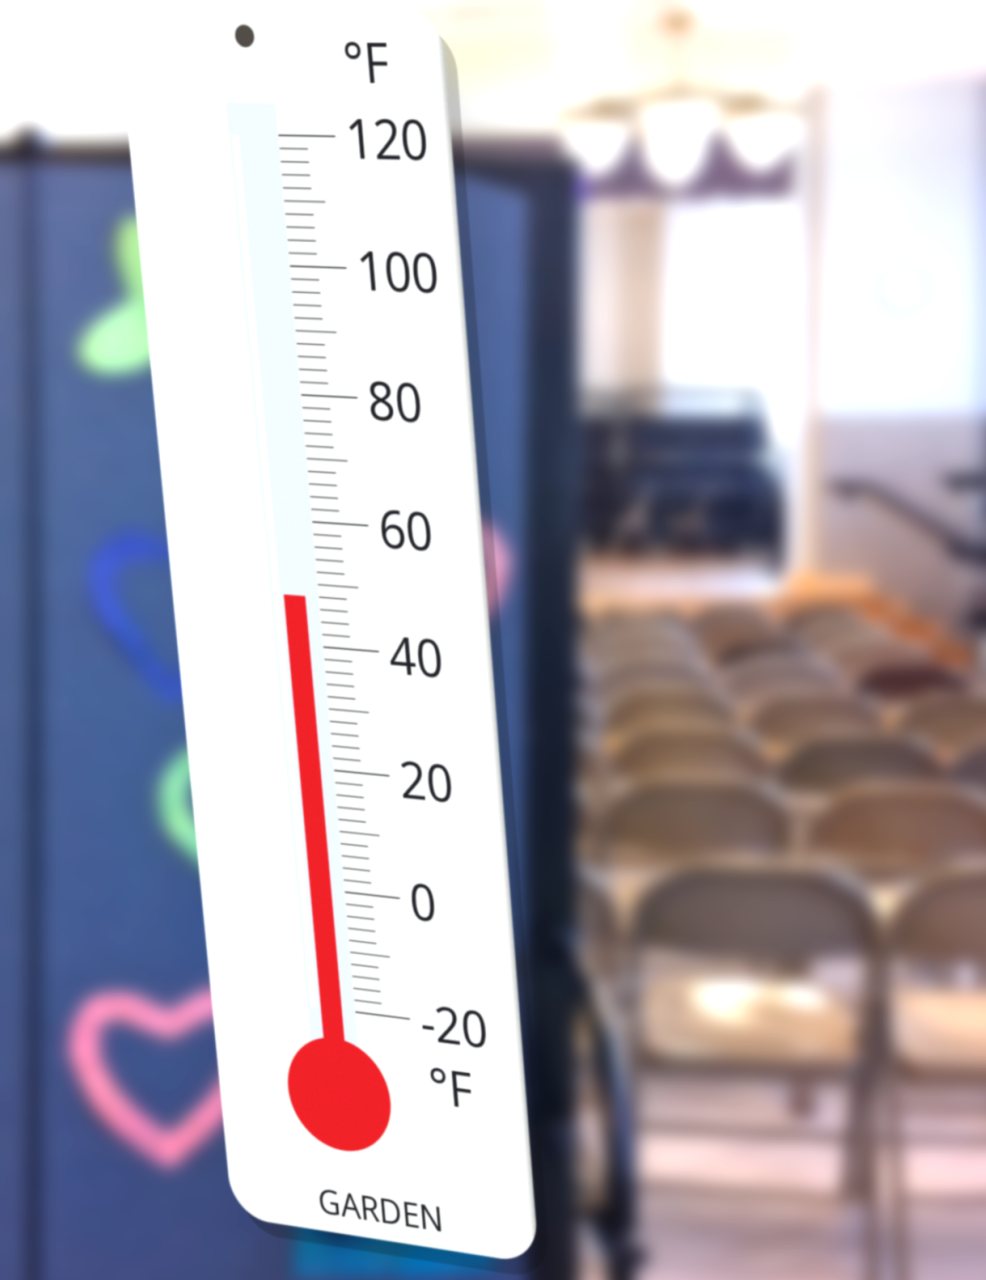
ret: {"value": 48, "unit": "°F"}
